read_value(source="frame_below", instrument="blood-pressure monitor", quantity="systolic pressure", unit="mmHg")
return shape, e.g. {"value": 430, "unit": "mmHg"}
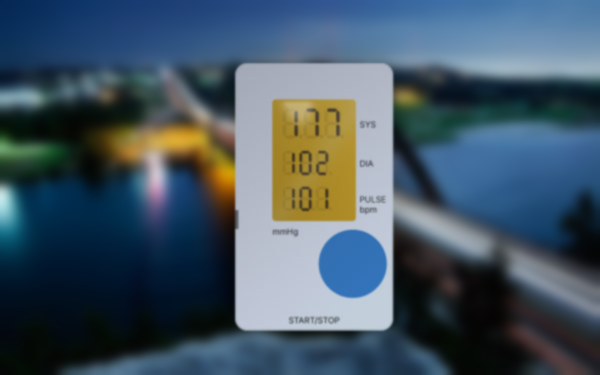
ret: {"value": 177, "unit": "mmHg"}
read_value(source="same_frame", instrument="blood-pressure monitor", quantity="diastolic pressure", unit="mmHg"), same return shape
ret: {"value": 102, "unit": "mmHg"}
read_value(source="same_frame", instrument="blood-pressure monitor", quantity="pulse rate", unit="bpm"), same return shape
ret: {"value": 101, "unit": "bpm"}
